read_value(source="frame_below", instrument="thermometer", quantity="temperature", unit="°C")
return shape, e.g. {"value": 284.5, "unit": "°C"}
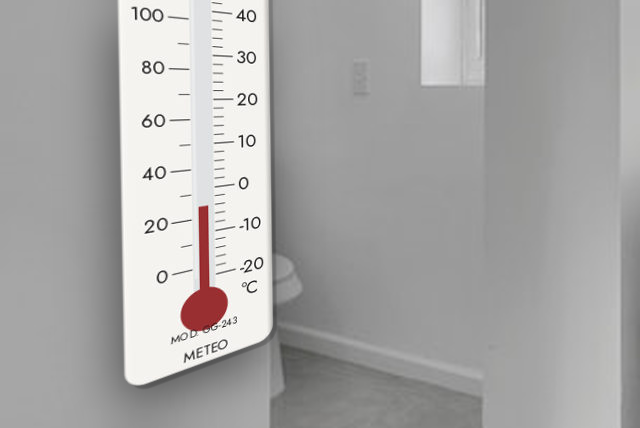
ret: {"value": -4, "unit": "°C"}
